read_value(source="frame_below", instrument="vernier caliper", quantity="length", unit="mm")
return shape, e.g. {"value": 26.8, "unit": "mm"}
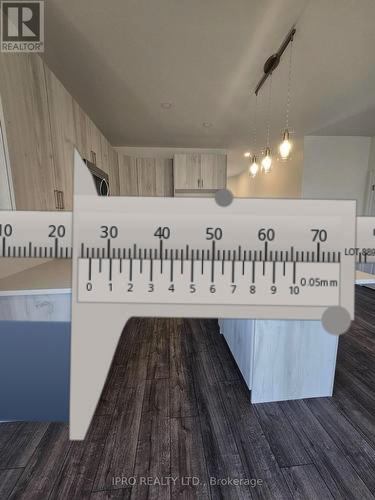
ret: {"value": 26.5, "unit": "mm"}
